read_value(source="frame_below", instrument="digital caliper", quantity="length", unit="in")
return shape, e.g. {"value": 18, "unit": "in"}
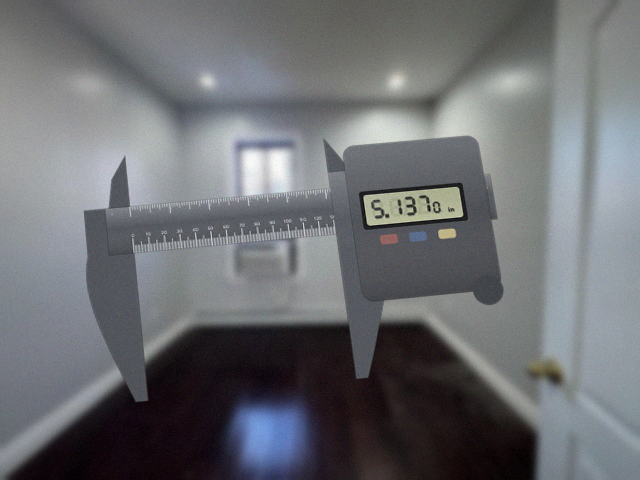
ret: {"value": 5.1370, "unit": "in"}
